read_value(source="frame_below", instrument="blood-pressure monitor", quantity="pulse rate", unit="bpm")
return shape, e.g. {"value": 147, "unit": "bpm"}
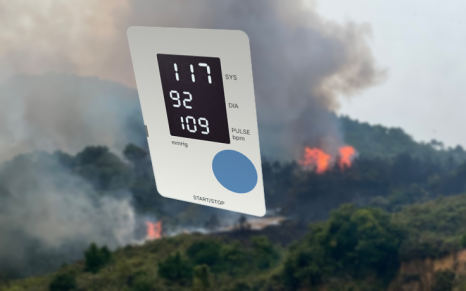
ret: {"value": 109, "unit": "bpm"}
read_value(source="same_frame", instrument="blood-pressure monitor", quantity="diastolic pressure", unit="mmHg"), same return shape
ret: {"value": 92, "unit": "mmHg"}
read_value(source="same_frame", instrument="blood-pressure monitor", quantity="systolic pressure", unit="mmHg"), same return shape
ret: {"value": 117, "unit": "mmHg"}
